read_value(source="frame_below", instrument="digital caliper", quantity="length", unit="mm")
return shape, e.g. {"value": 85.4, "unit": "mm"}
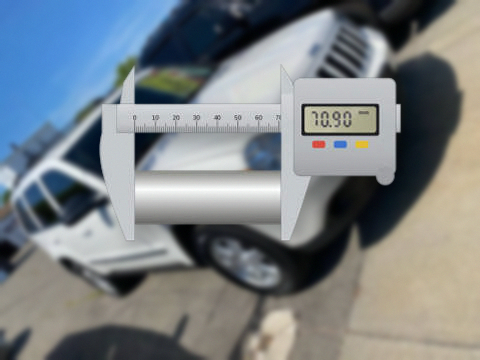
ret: {"value": 70.90, "unit": "mm"}
